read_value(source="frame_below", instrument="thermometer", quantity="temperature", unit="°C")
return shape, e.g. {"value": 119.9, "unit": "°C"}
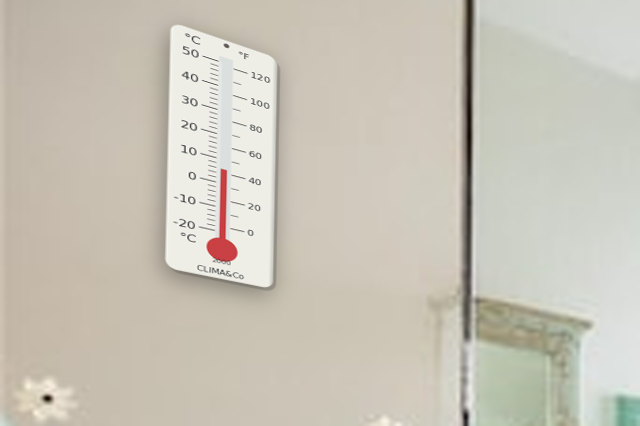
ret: {"value": 6, "unit": "°C"}
